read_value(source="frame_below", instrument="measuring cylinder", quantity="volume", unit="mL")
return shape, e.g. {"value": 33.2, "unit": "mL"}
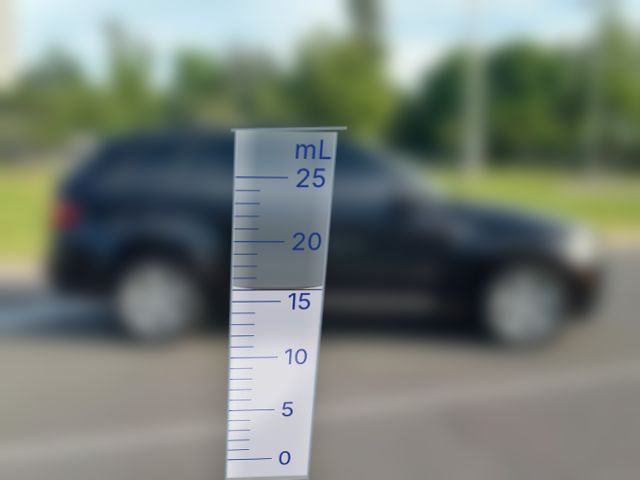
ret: {"value": 16, "unit": "mL"}
